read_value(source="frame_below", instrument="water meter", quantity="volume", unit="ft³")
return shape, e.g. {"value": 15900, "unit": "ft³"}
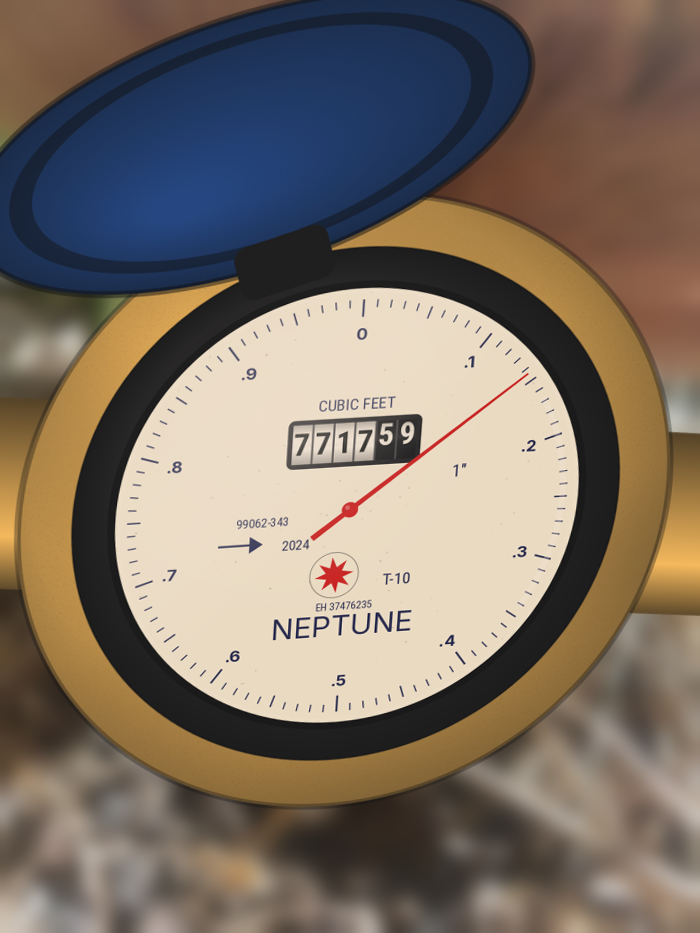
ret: {"value": 771759.14, "unit": "ft³"}
